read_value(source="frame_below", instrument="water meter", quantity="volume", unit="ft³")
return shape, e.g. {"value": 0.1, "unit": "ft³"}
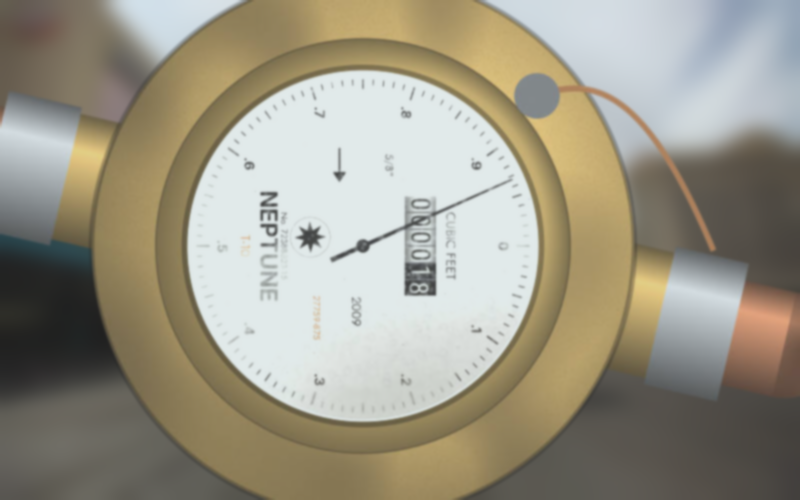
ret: {"value": 17.93, "unit": "ft³"}
